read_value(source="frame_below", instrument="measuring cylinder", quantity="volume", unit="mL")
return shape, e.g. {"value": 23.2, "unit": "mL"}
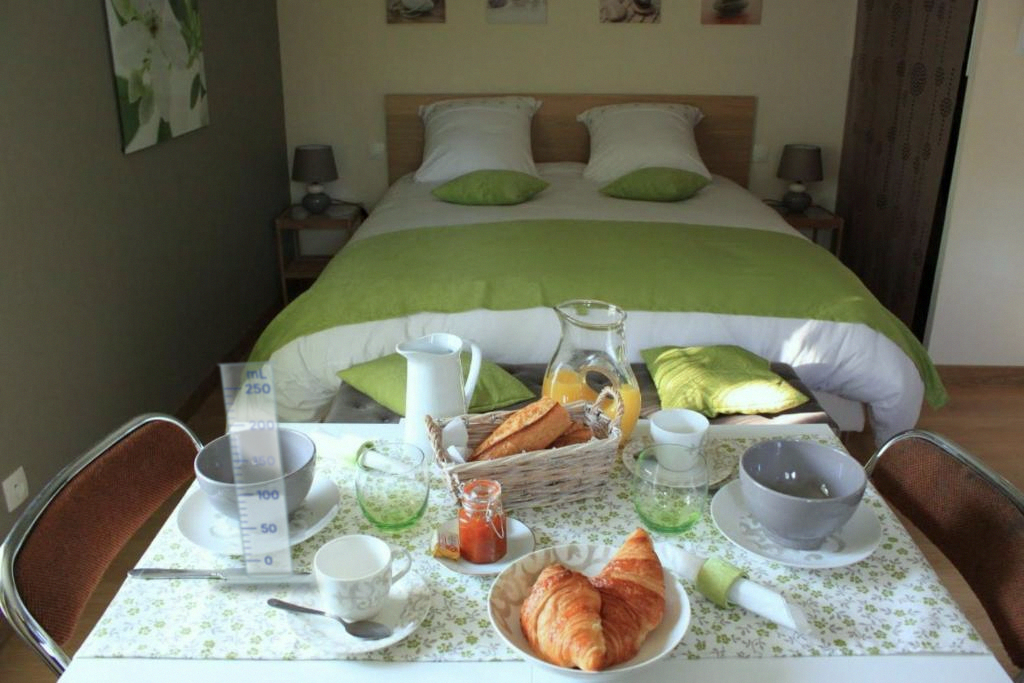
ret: {"value": 100, "unit": "mL"}
